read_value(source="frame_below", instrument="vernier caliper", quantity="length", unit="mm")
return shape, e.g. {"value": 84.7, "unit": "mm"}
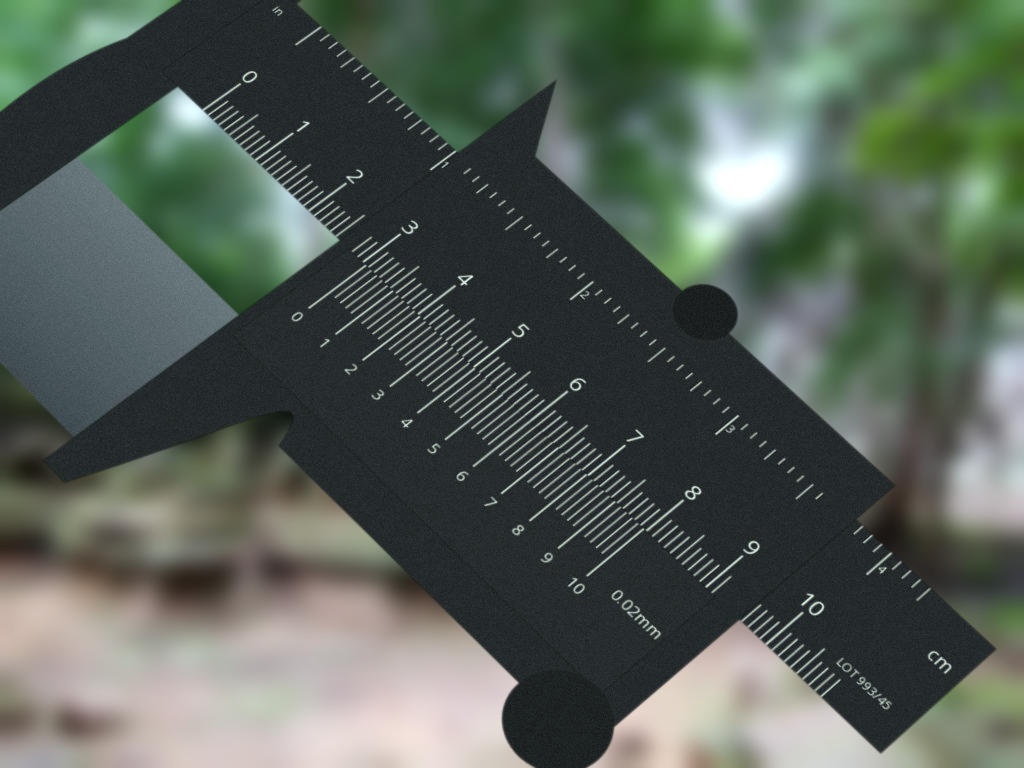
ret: {"value": 30.6, "unit": "mm"}
